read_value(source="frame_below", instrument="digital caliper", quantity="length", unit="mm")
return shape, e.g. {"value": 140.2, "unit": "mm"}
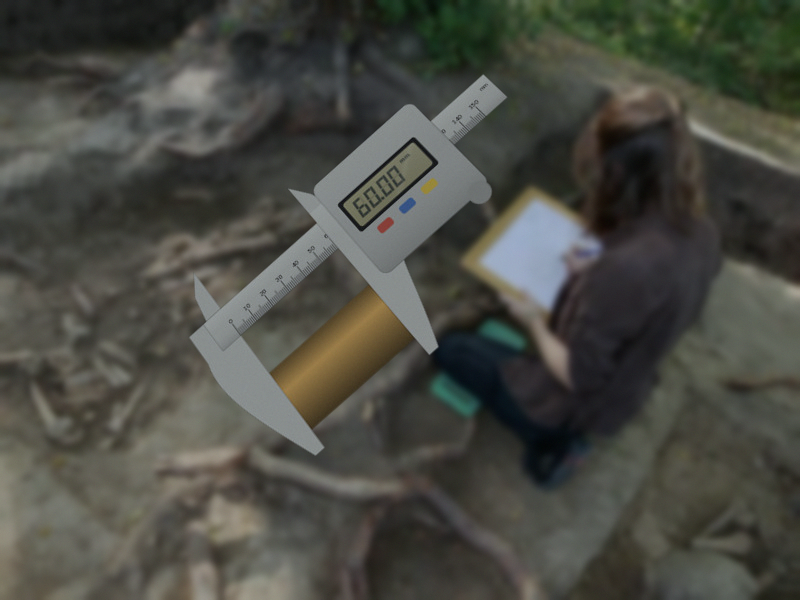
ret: {"value": 60.00, "unit": "mm"}
